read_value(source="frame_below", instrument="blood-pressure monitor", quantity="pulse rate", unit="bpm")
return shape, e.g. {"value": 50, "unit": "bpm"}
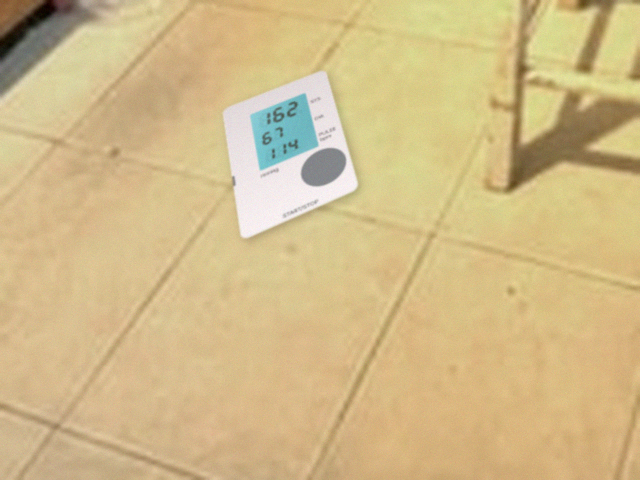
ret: {"value": 114, "unit": "bpm"}
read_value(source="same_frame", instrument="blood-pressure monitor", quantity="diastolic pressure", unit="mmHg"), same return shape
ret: {"value": 67, "unit": "mmHg"}
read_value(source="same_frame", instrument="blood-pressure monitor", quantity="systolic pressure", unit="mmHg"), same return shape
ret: {"value": 162, "unit": "mmHg"}
